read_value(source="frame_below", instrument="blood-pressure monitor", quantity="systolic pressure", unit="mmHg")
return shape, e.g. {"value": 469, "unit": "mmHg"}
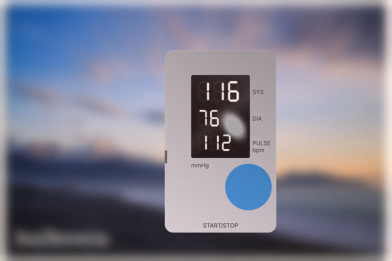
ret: {"value": 116, "unit": "mmHg"}
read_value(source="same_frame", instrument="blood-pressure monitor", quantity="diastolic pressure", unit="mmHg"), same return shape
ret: {"value": 76, "unit": "mmHg"}
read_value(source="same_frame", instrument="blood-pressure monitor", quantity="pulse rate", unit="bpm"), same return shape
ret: {"value": 112, "unit": "bpm"}
